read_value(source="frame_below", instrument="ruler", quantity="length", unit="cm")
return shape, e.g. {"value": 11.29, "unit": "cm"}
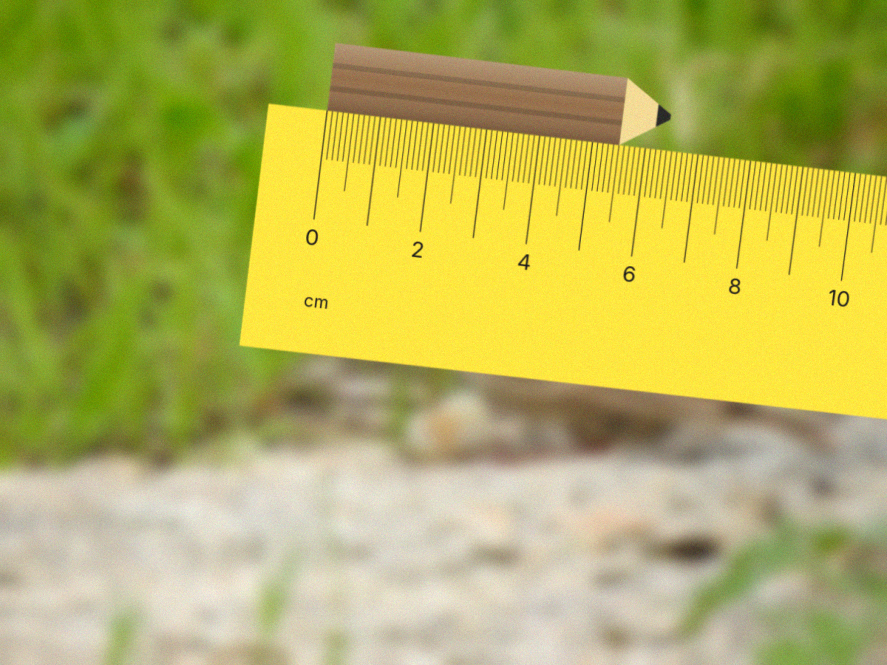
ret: {"value": 6.4, "unit": "cm"}
